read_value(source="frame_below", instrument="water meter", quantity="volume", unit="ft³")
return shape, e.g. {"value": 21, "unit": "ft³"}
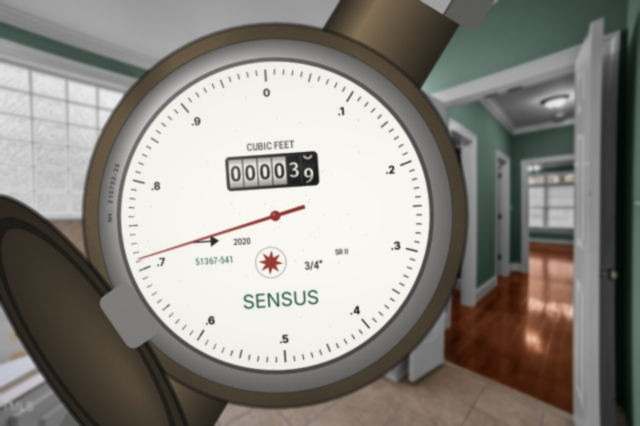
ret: {"value": 38.71, "unit": "ft³"}
